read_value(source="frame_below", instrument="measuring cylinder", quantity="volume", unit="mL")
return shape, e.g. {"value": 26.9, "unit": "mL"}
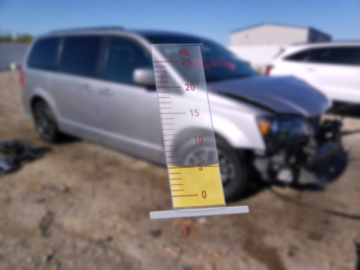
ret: {"value": 5, "unit": "mL"}
